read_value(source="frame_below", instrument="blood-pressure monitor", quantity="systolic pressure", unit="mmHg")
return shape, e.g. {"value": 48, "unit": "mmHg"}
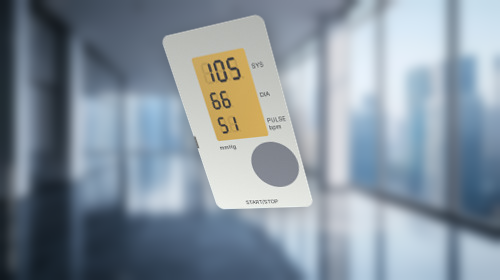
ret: {"value": 105, "unit": "mmHg"}
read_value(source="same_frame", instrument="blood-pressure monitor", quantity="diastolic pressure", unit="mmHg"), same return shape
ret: {"value": 66, "unit": "mmHg"}
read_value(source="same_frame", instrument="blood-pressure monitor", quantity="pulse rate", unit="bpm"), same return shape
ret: {"value": 51, "unit": "bpm"}
